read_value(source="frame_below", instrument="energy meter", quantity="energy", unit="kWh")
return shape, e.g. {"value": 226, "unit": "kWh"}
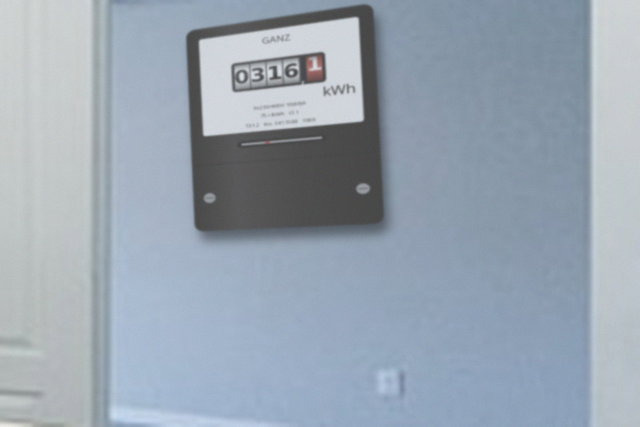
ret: {"value": 316.1, "unit": "kWh"}
